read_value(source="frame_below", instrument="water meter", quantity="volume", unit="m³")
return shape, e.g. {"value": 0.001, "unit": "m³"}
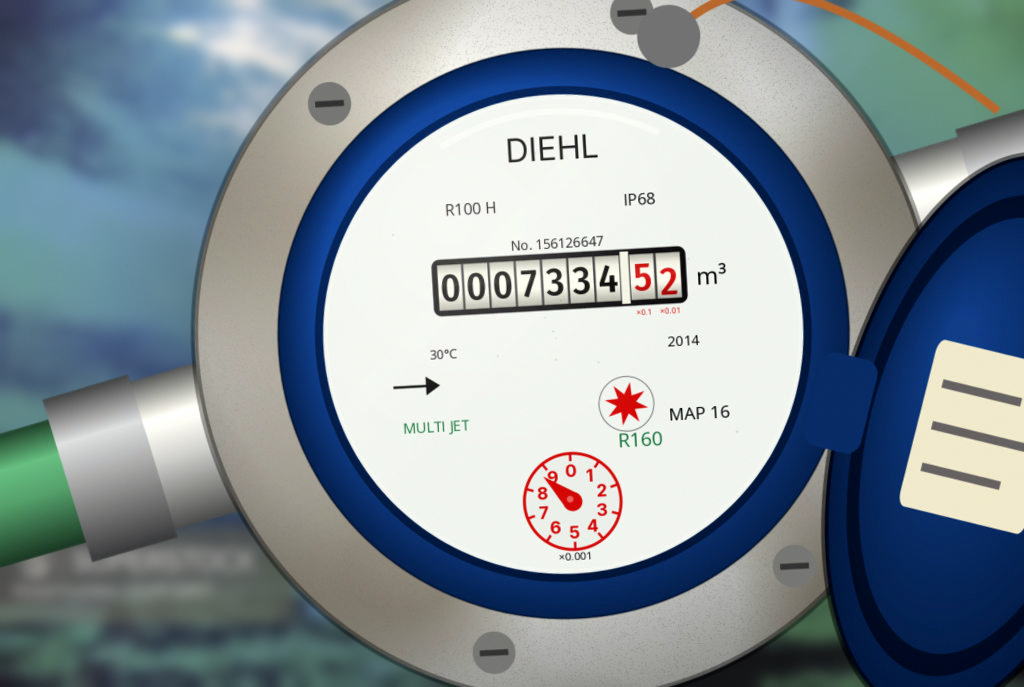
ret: {"value": 7334.518, "unit": "m³"}
